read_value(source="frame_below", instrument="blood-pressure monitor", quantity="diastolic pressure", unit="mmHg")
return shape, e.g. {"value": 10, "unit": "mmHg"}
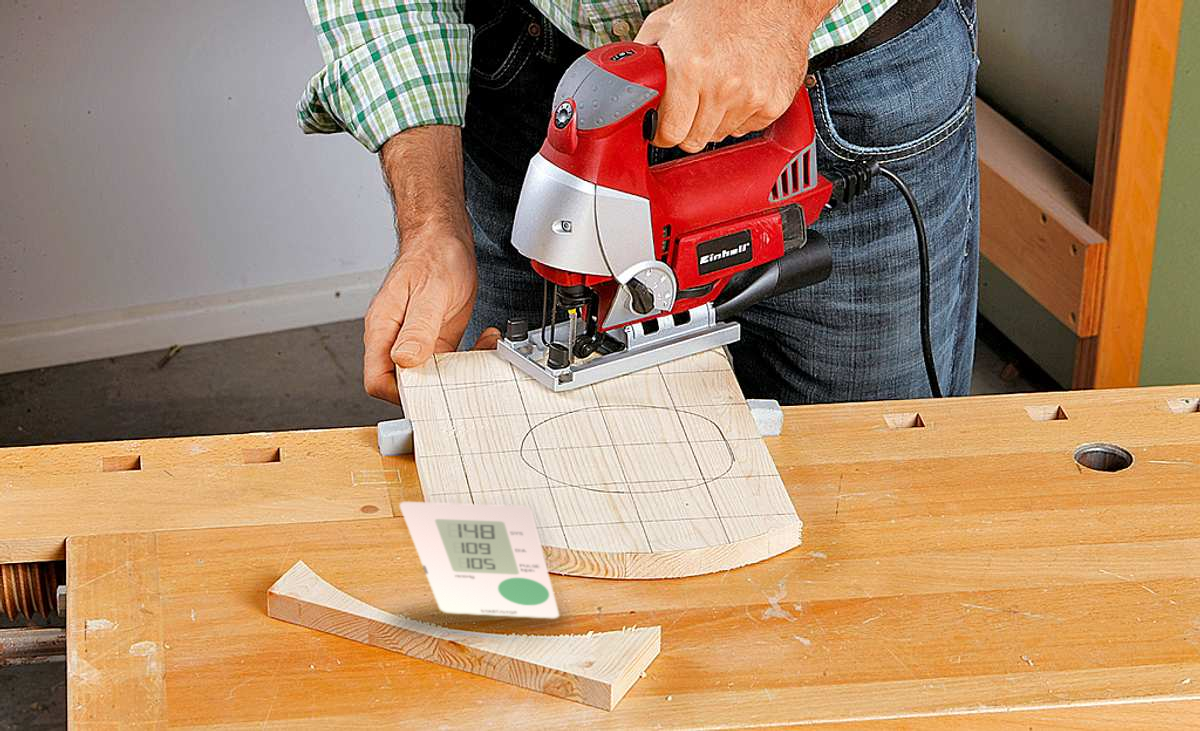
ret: {"value": 109, "unit": "mmHg"}
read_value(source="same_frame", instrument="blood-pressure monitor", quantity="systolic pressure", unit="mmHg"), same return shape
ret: {"value": 148, "unit": "mmHg"}
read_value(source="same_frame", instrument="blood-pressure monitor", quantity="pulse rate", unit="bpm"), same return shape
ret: {"value": 105, "unit": "bpm"}
